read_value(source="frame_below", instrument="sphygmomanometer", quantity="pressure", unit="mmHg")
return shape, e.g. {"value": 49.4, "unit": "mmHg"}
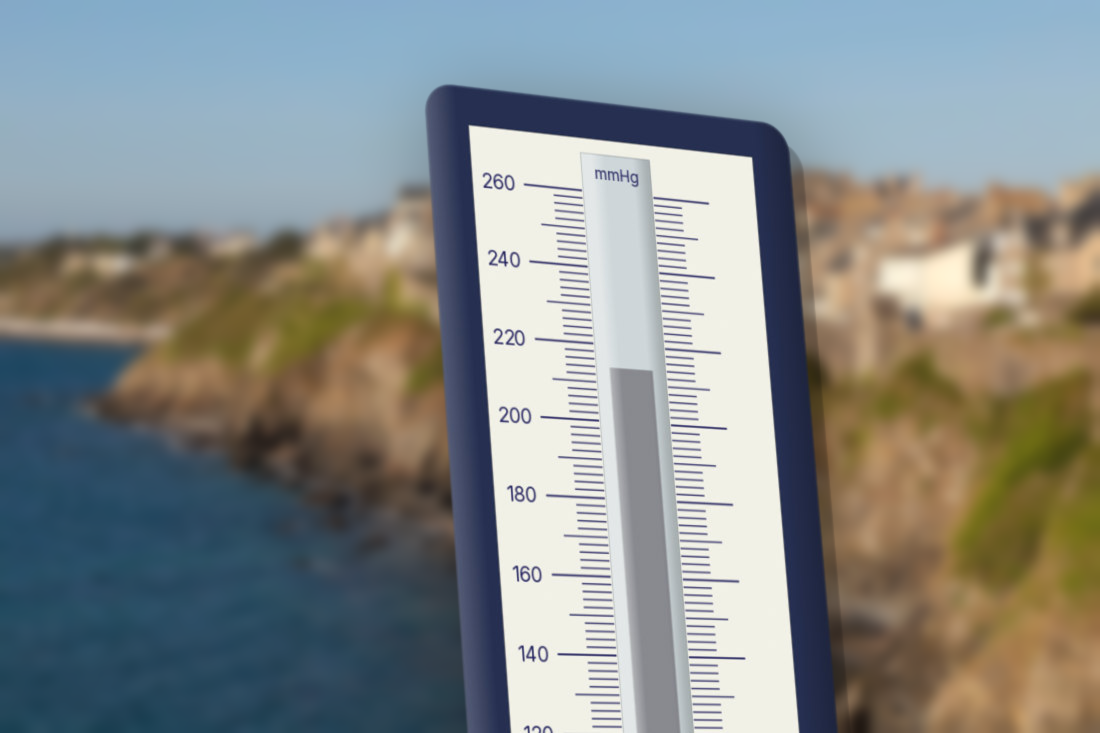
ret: {"value": 214, "unit": "mmHg"}
